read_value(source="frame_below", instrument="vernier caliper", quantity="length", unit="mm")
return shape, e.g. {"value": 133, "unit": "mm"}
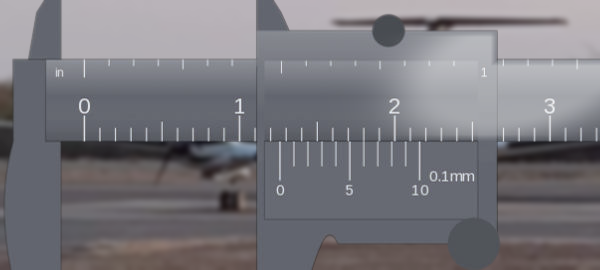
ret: {"value": 12.6, "unit": "mm"}
